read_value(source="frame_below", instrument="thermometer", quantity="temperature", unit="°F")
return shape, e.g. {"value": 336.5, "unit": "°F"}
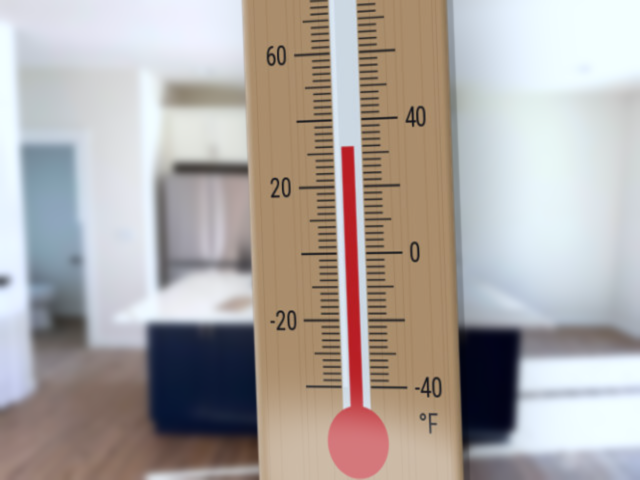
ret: {"value": 32, "unit": "°F"}
